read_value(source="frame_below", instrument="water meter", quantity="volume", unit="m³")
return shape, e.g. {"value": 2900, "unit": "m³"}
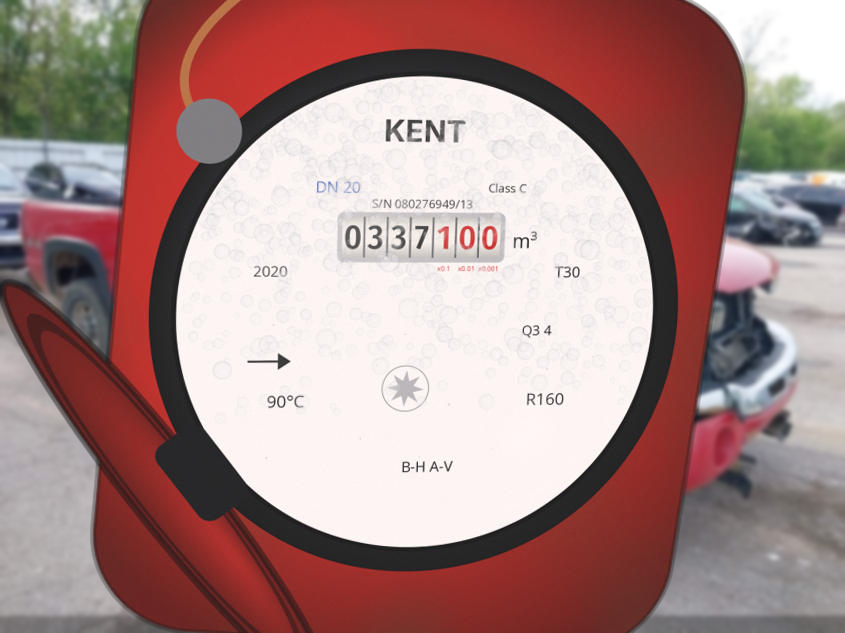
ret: {"value": 337.100, "unit": "m³"}
